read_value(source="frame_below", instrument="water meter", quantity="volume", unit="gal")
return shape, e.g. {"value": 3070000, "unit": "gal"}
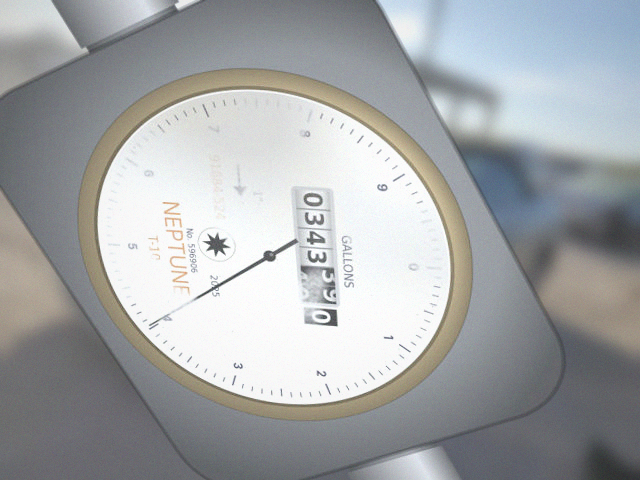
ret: {"value": 343394.0, "unit": "gal"}
